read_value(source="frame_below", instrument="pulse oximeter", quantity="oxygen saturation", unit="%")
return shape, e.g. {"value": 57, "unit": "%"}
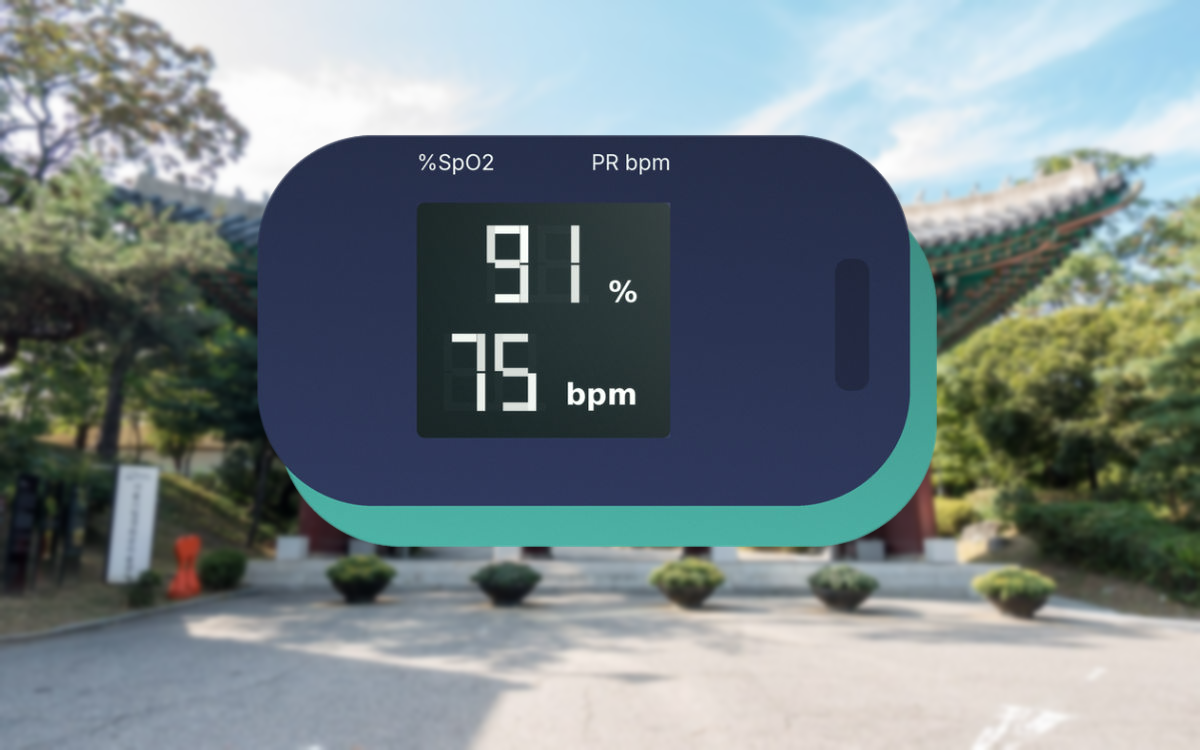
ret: {"value": 91, "unit": "%"}
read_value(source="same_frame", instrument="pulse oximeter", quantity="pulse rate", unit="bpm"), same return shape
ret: {"value": 75, "unit": "bpm"}
